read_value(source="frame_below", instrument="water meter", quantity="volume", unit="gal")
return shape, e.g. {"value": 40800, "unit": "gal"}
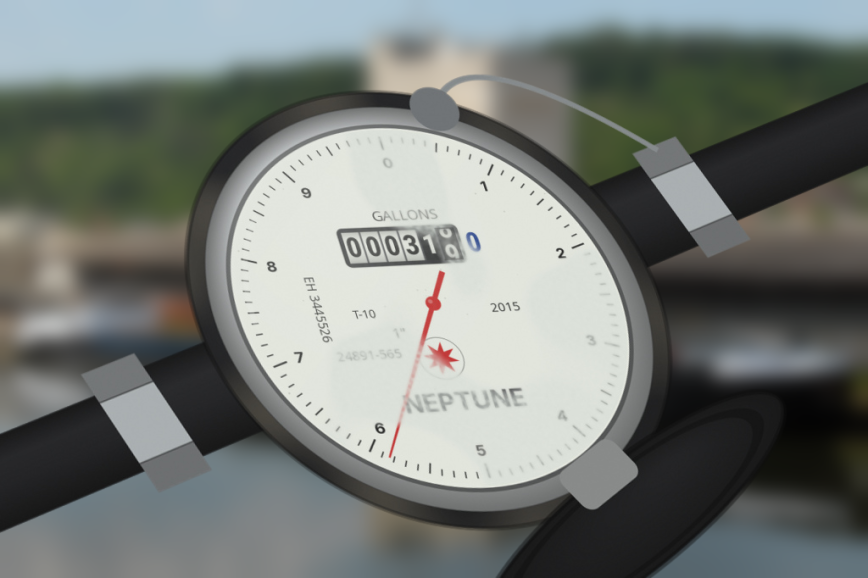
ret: {"value": 3185.8, "unit": "gal"}
